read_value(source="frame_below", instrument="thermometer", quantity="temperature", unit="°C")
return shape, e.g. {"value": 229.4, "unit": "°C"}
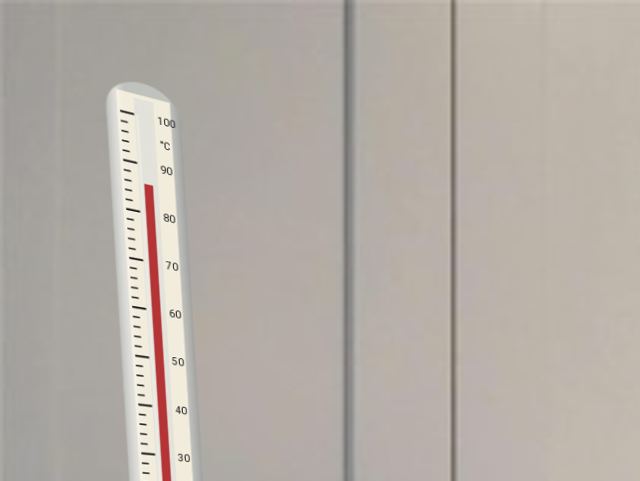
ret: {"value": 86, "unit": "°C"}
